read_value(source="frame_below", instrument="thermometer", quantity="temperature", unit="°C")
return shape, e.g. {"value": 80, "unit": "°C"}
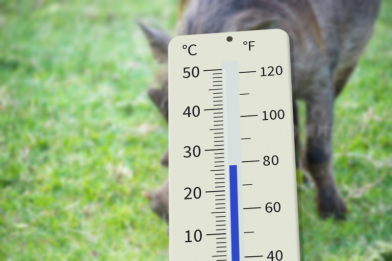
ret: {"value": 26, "unit": "°C"}
